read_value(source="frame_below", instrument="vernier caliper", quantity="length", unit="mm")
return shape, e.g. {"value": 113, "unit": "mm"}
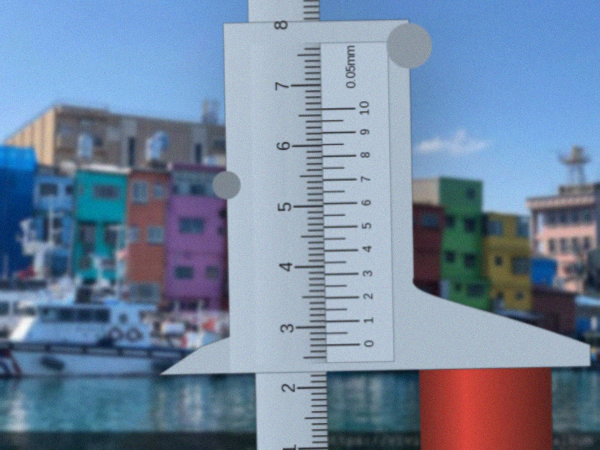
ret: {"value": 27.0, "unit": "mm"}
